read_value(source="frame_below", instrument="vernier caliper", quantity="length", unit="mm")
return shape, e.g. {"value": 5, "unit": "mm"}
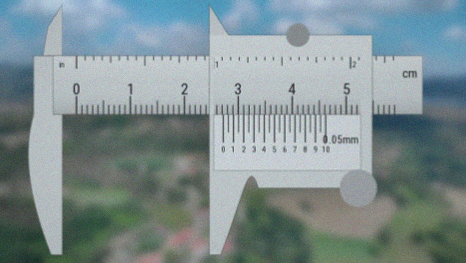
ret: {"value": 27.2, "unit": "mm"}
